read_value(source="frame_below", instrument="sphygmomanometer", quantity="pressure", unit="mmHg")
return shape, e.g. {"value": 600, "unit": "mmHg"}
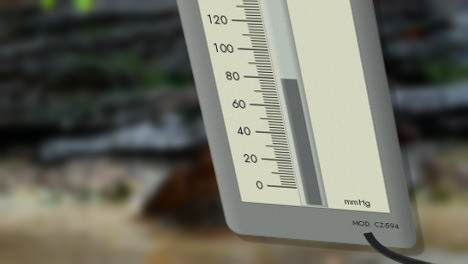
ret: {"value": 80, "unit": "mmHg"}
